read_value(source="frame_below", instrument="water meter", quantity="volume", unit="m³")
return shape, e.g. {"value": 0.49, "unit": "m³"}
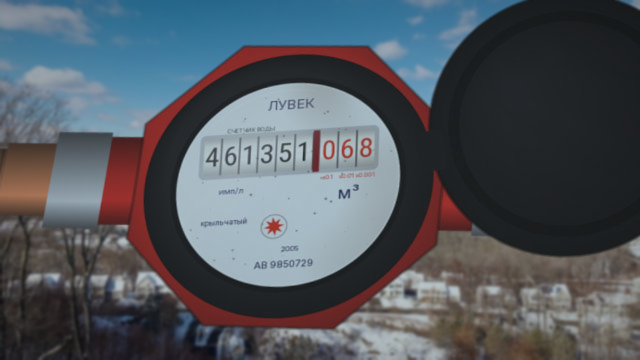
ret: {"value": 461351.068, "unit": "m³"}
